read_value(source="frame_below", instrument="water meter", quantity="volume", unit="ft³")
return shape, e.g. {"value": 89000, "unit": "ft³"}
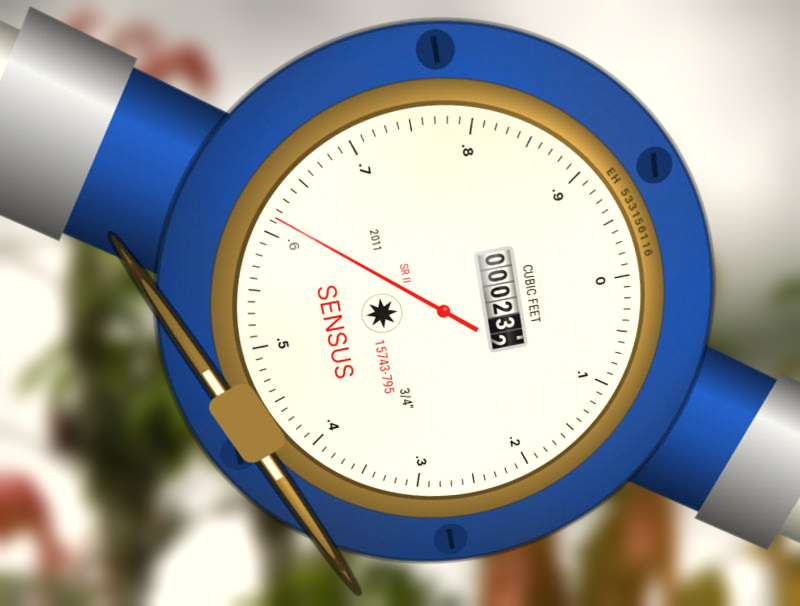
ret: {"value": 231.61, "unit": "ft³"}
